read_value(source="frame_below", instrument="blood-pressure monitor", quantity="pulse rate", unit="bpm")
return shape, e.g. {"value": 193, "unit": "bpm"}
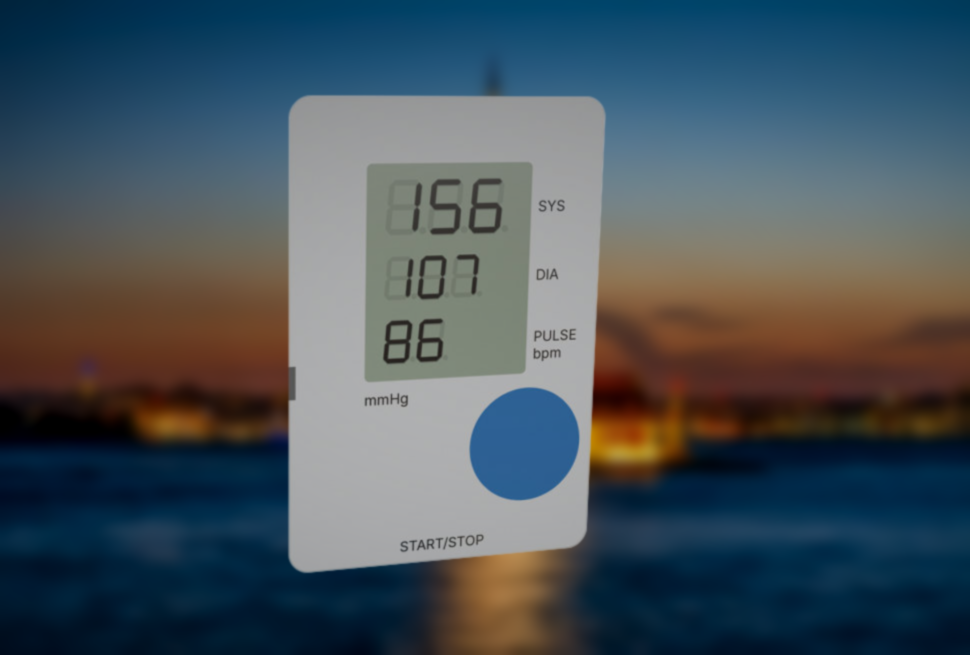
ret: {"value": 86, "unit": "bpm"}
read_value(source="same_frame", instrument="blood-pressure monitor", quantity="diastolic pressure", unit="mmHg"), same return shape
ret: {"value": 107, "unit": "mmHg"}
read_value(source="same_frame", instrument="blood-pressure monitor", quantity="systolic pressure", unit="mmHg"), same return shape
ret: {"value": 156, "unit": "mmHg"}
